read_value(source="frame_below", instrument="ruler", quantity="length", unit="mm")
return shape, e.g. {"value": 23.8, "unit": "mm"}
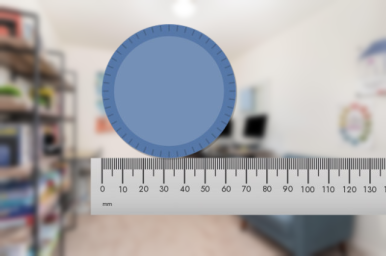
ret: {"value": 65, "unit": "mm"}
